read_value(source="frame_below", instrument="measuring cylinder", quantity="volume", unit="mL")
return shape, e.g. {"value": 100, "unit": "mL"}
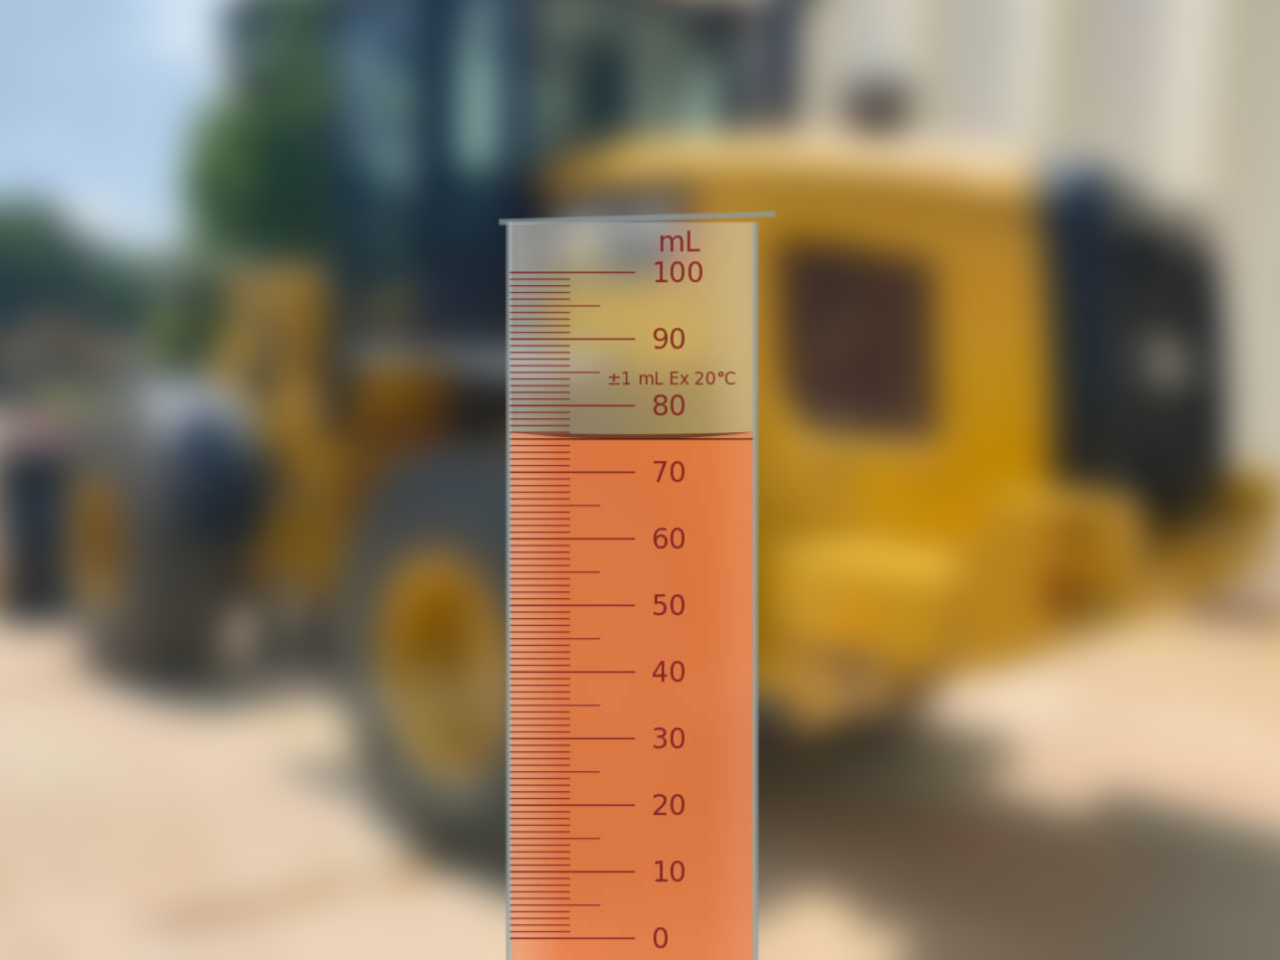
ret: {"value": 75, "unit": "mL"}
